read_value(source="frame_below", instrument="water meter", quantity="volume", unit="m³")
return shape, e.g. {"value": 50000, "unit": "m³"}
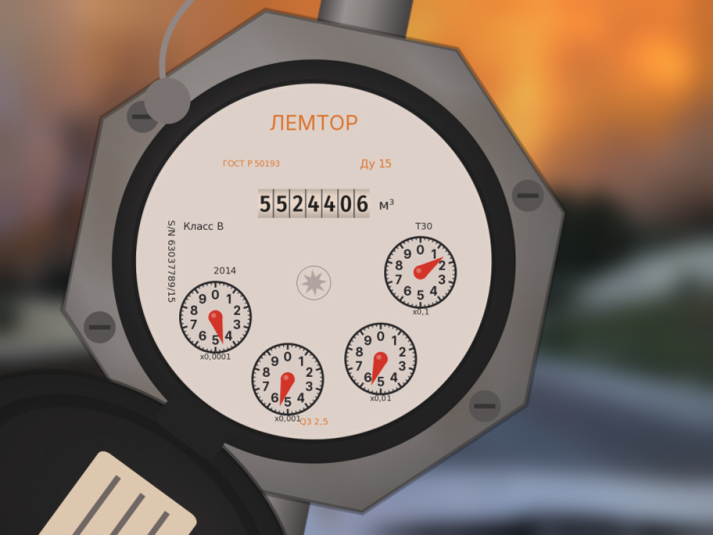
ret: {"value": 5524406.1554, "unit": "m³"}
